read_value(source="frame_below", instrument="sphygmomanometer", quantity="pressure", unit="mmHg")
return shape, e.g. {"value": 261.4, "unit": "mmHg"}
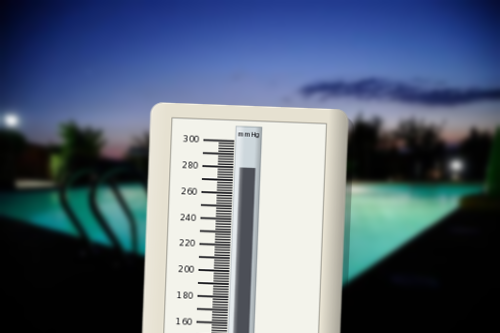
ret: {"value": 280, "unit": "mmHg"}
